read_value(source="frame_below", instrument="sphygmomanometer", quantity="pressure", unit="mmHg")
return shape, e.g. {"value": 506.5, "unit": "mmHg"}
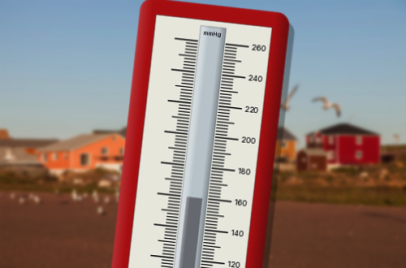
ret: {"value": 160, "unit": "mmHg"}
